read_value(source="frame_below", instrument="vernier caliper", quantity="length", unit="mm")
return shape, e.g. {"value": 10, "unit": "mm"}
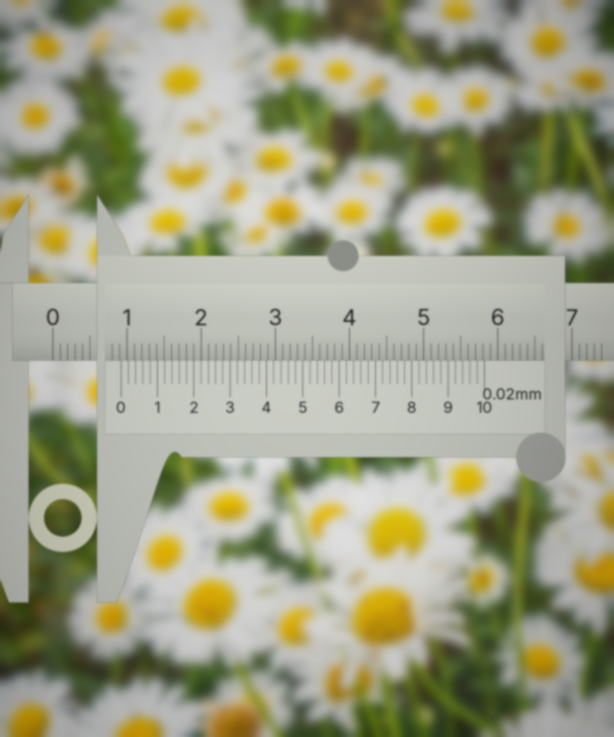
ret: {"value": 9.2, "unit": "mm"}
